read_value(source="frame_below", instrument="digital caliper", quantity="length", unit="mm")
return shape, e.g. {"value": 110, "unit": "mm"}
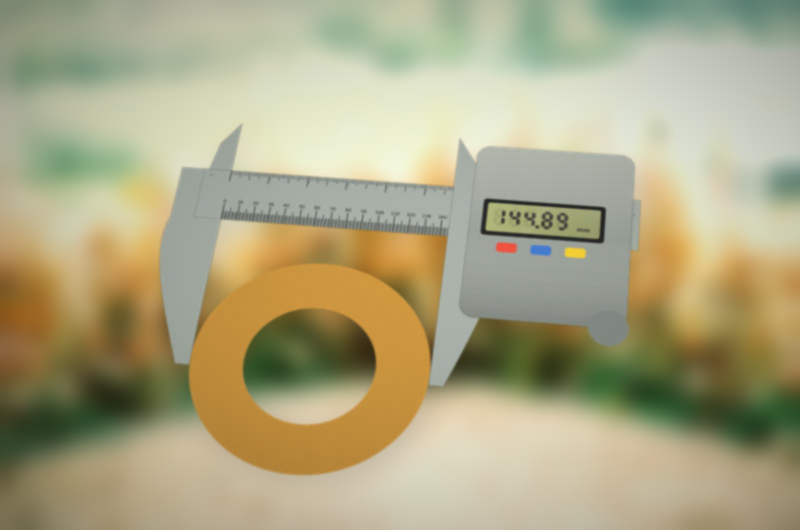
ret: {"value": 144.89, "unit": "mm"}
